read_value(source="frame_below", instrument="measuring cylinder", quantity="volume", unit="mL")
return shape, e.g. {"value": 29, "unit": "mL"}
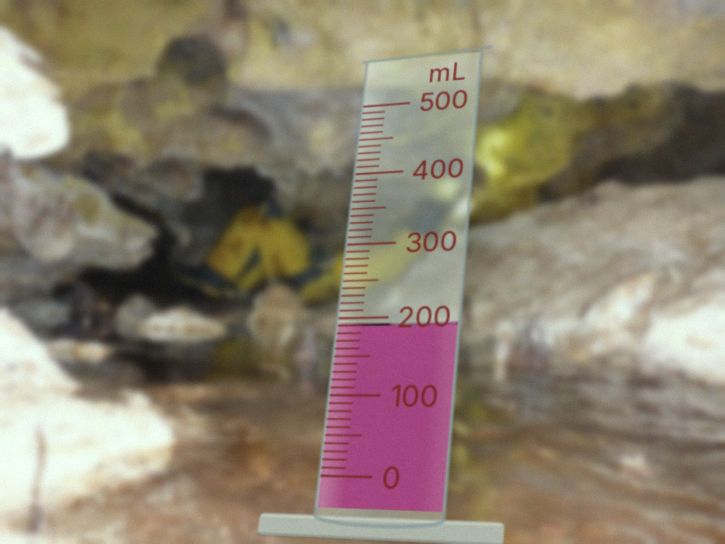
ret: {"value": 190, "unit": "mL"}
